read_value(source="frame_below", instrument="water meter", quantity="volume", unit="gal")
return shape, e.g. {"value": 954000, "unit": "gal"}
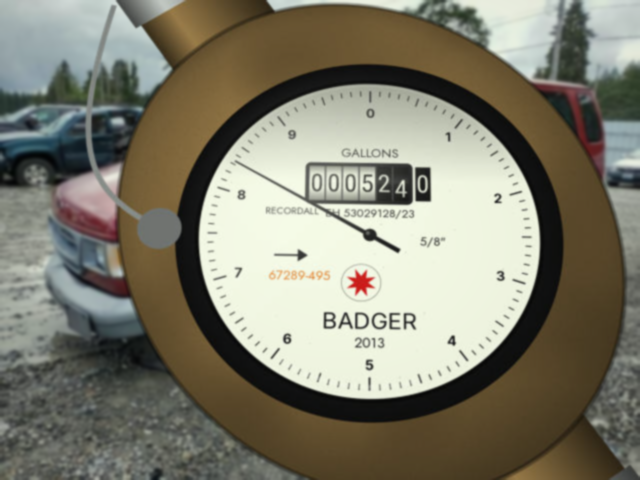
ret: {"value": 5238.3, "unit": "gal"}
